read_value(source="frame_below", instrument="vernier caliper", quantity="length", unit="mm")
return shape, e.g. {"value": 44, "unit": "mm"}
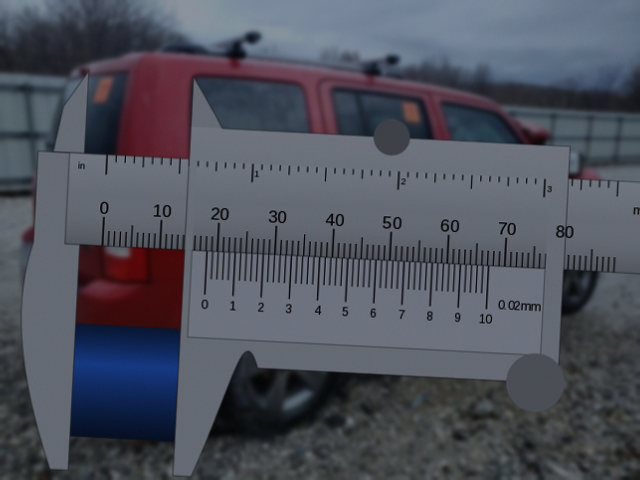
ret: {"value": 18.2, "unit": "mm"}
